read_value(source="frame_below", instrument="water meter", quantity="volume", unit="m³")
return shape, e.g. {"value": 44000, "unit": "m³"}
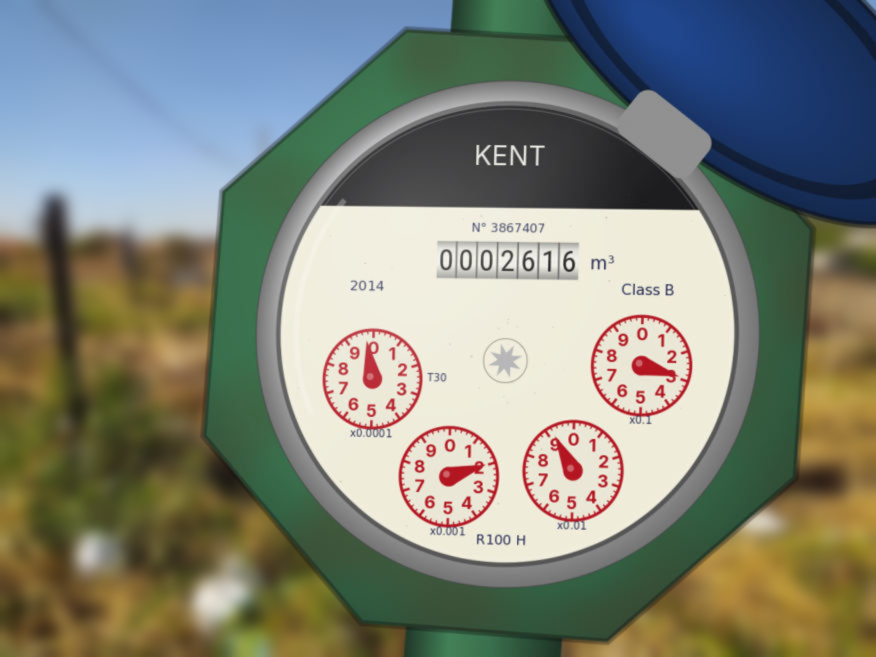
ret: {"value": 2616.2919, "unit": "m³"}
